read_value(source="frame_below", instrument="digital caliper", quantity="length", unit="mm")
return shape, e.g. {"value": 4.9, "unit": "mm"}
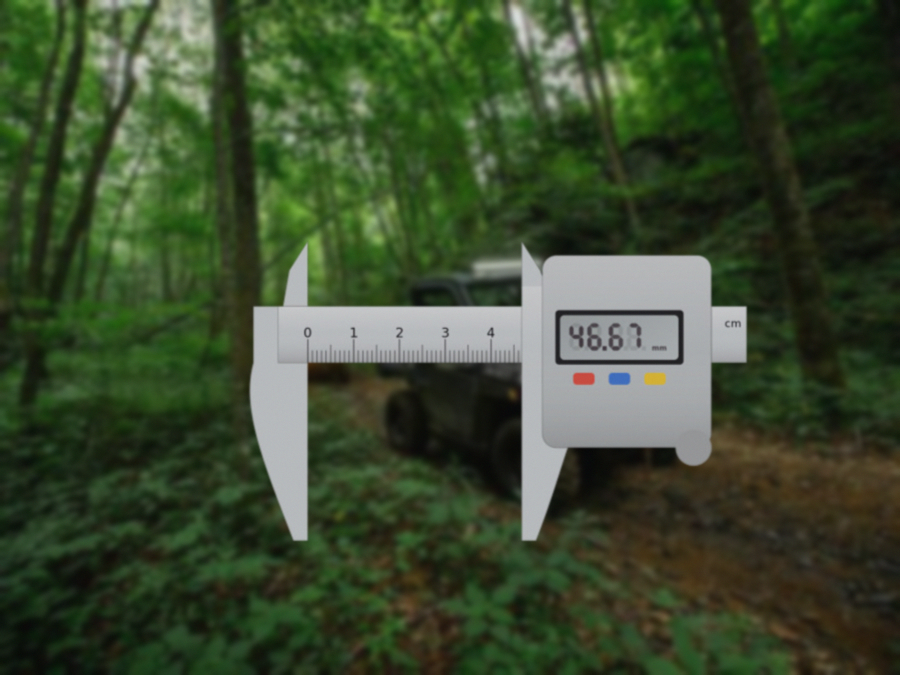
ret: {"value": 46.67, "unit": "mm"}
